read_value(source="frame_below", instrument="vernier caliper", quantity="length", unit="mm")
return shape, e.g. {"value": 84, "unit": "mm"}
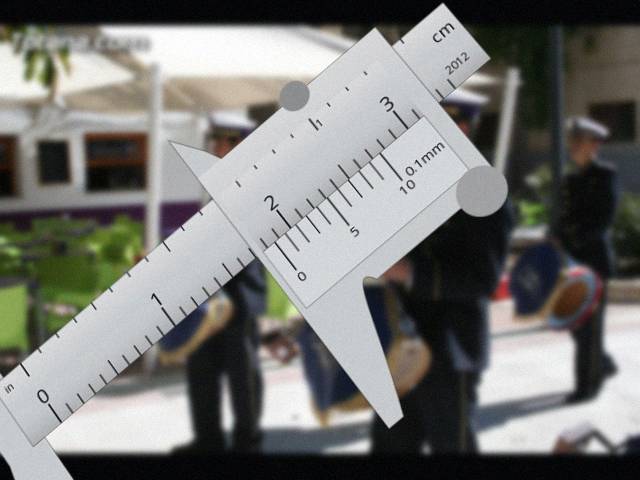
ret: {"value": 18.6, "unit": "mm"}
